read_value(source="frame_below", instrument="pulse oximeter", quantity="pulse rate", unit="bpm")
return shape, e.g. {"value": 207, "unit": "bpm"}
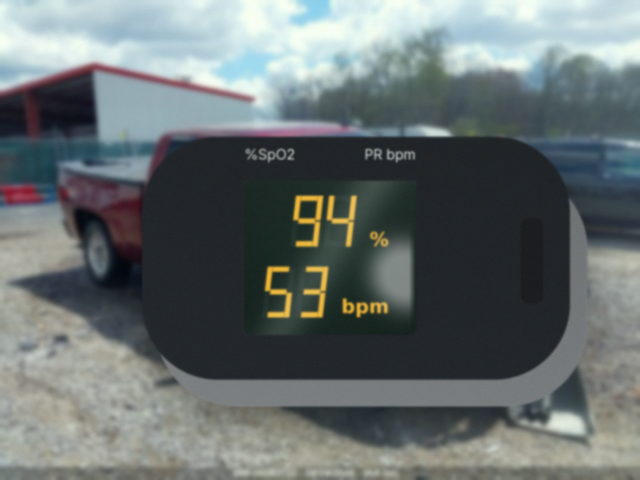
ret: {"value": 53, "unit": "bpm"}
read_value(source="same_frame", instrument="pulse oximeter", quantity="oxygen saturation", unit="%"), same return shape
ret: {"value": 94, "unit": "%"}
